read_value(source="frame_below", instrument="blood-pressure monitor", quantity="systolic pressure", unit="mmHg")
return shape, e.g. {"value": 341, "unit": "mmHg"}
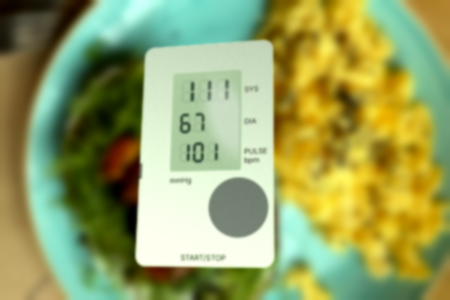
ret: {"value": 111, "unit": "mmHg"}
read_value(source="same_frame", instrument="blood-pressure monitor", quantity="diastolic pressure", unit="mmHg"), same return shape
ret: {"value": 67, "unit": "mmHg"}
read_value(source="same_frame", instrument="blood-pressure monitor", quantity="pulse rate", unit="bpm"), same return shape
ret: {"value": 101, "unit": "bpm"}
